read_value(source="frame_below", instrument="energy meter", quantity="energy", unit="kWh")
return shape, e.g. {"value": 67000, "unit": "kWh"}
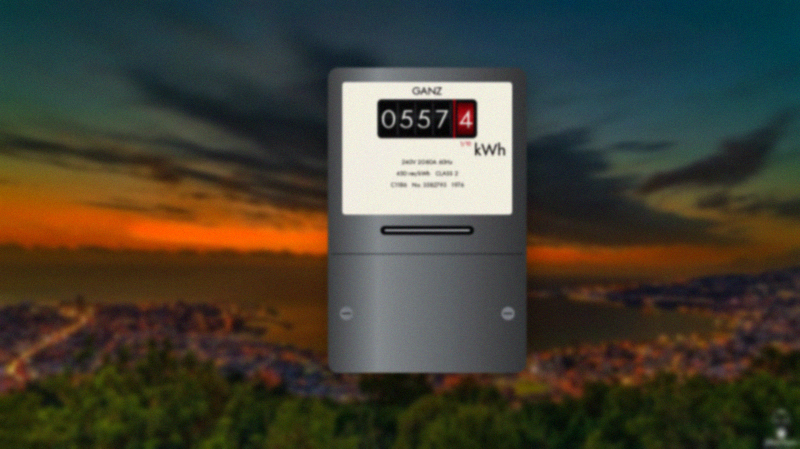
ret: {"value": 557.4, "unit": "kWh"}
